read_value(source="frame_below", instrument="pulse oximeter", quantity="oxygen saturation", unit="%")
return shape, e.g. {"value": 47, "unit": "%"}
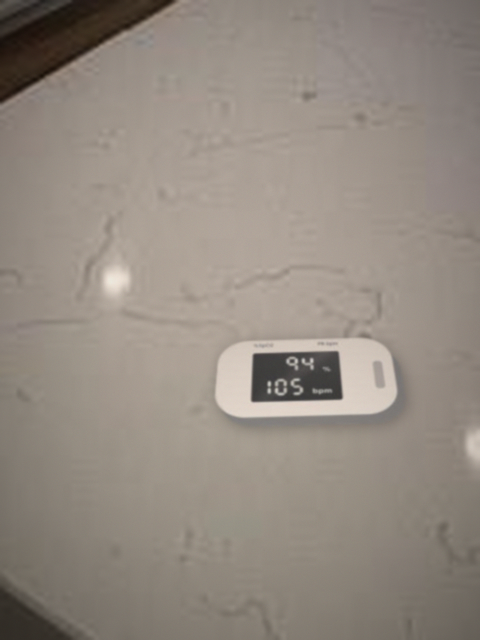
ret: {"value": 94, "unit": "%"}
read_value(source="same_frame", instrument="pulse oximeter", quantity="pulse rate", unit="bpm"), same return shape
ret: {"value": 105, "unit": "bpm"}
